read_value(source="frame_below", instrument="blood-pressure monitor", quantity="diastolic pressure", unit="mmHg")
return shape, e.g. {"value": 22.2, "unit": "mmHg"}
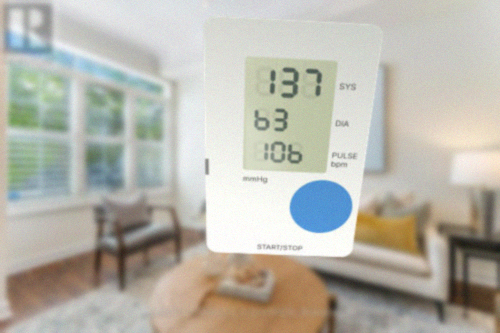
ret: {"value": 63, "unit": "mmHg"}
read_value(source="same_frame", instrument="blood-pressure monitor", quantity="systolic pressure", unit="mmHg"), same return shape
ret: {"value": 137, "unit": "mmHg"}
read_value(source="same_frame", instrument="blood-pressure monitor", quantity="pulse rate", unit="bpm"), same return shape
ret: {"value": 106, "unit": "bpm"}
